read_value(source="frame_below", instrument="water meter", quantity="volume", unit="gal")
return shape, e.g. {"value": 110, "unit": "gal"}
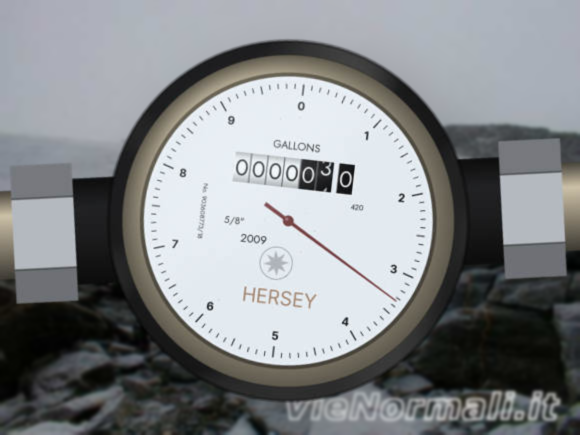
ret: {"value": 33.3, "unit": "gal"}
